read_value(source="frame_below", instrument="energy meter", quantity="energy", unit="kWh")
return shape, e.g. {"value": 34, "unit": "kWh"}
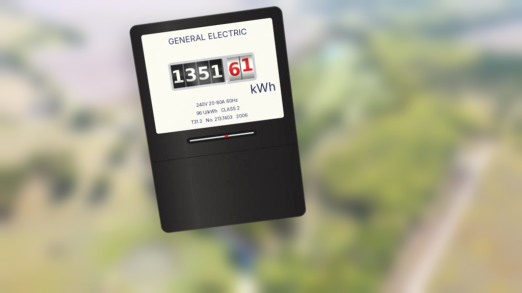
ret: {"value": 1351.61, "unit": "kWh"}
